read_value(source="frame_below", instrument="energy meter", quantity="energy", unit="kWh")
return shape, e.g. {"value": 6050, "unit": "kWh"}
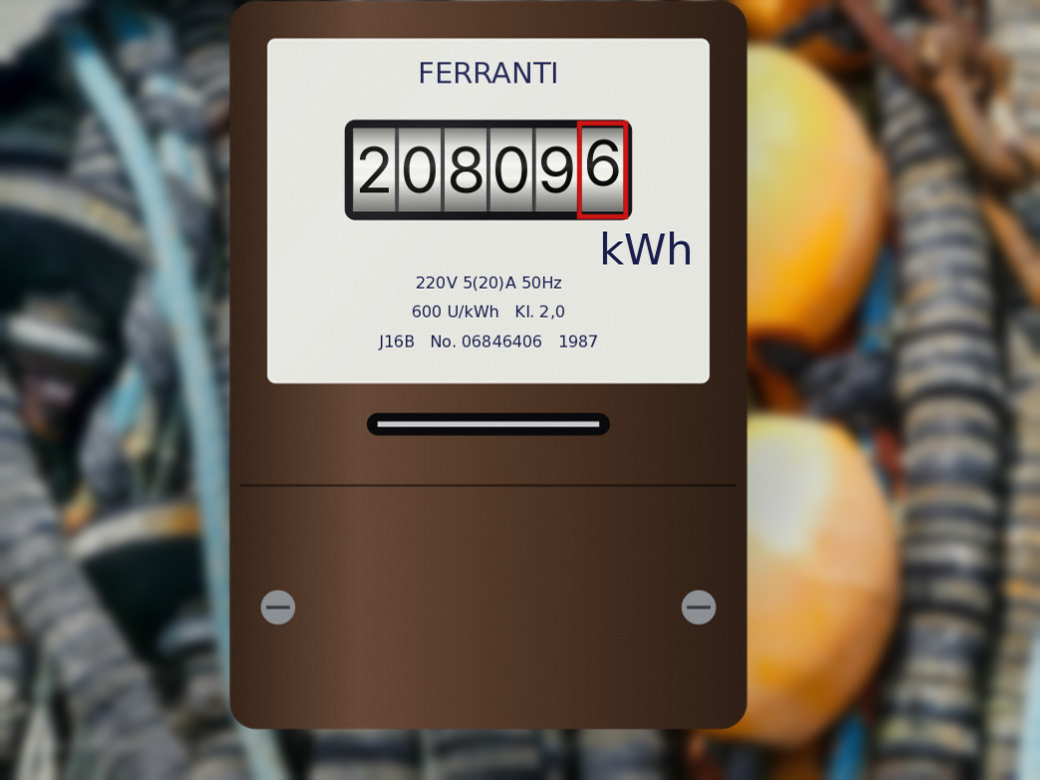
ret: {"value": 20809.6, "unit": "kWh"}
